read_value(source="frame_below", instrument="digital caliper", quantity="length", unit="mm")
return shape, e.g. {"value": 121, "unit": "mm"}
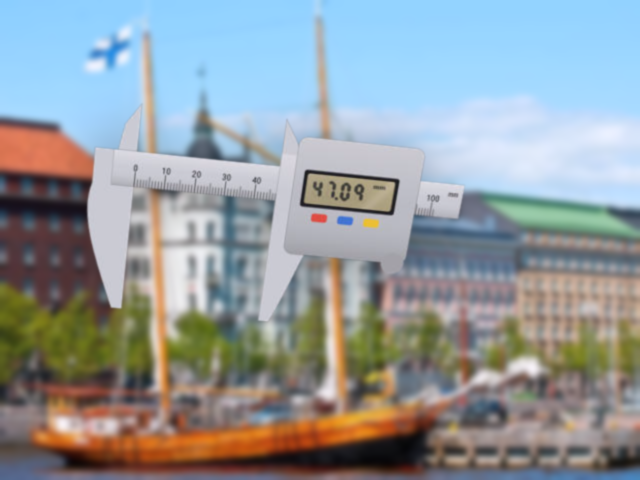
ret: {"value": 47.09, "unit": "mm"}
